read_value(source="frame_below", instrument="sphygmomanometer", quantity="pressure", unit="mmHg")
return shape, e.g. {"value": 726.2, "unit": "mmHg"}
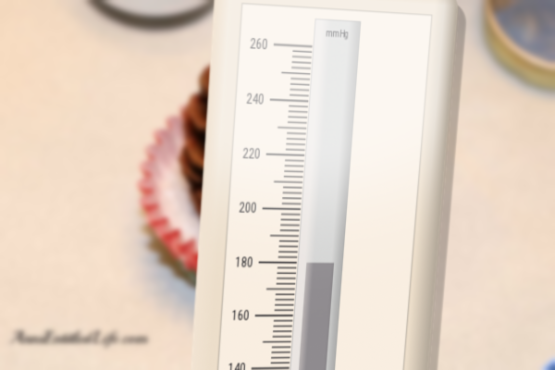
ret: {"value": 180, "unit": "mmHg"}
